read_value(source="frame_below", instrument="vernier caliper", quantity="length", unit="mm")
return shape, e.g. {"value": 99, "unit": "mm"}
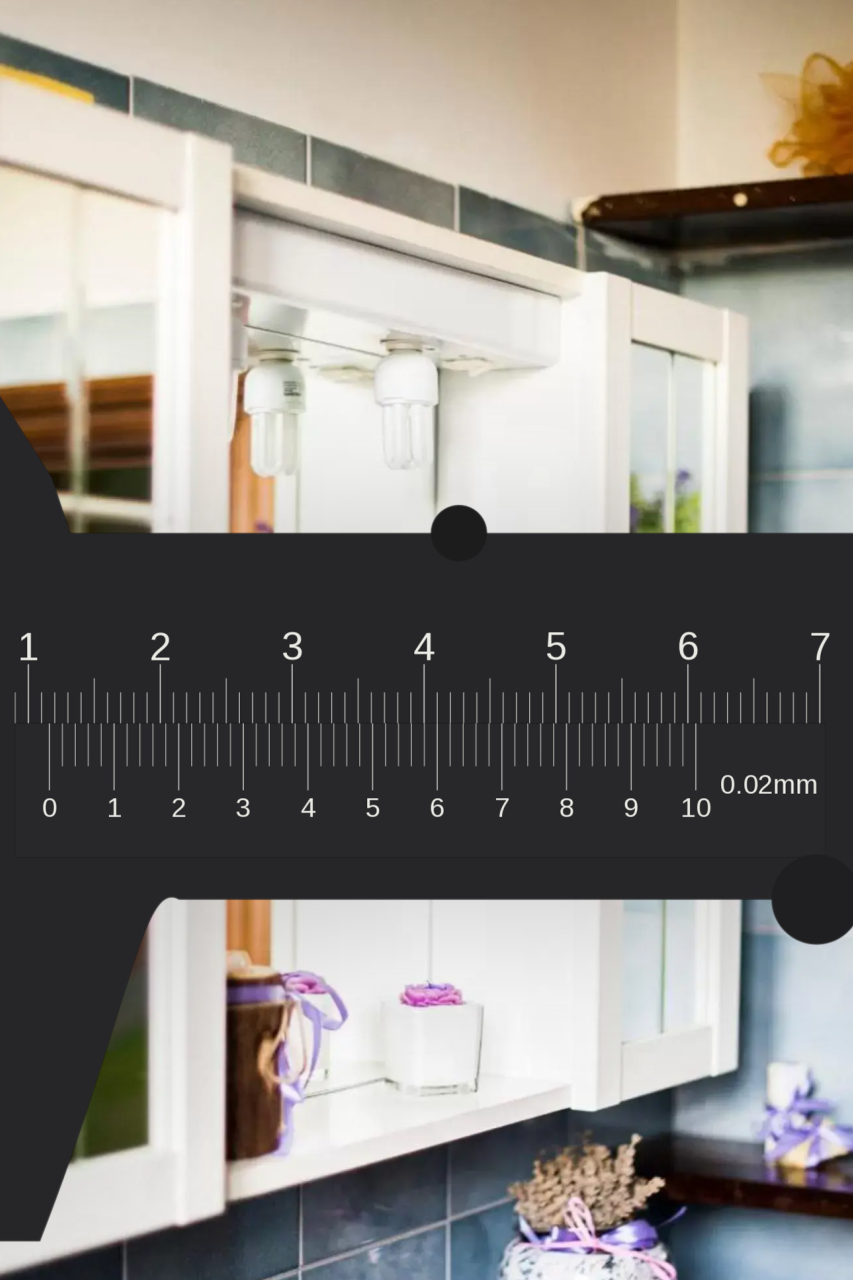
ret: {"value": 11.6, "unit": "mm"}
